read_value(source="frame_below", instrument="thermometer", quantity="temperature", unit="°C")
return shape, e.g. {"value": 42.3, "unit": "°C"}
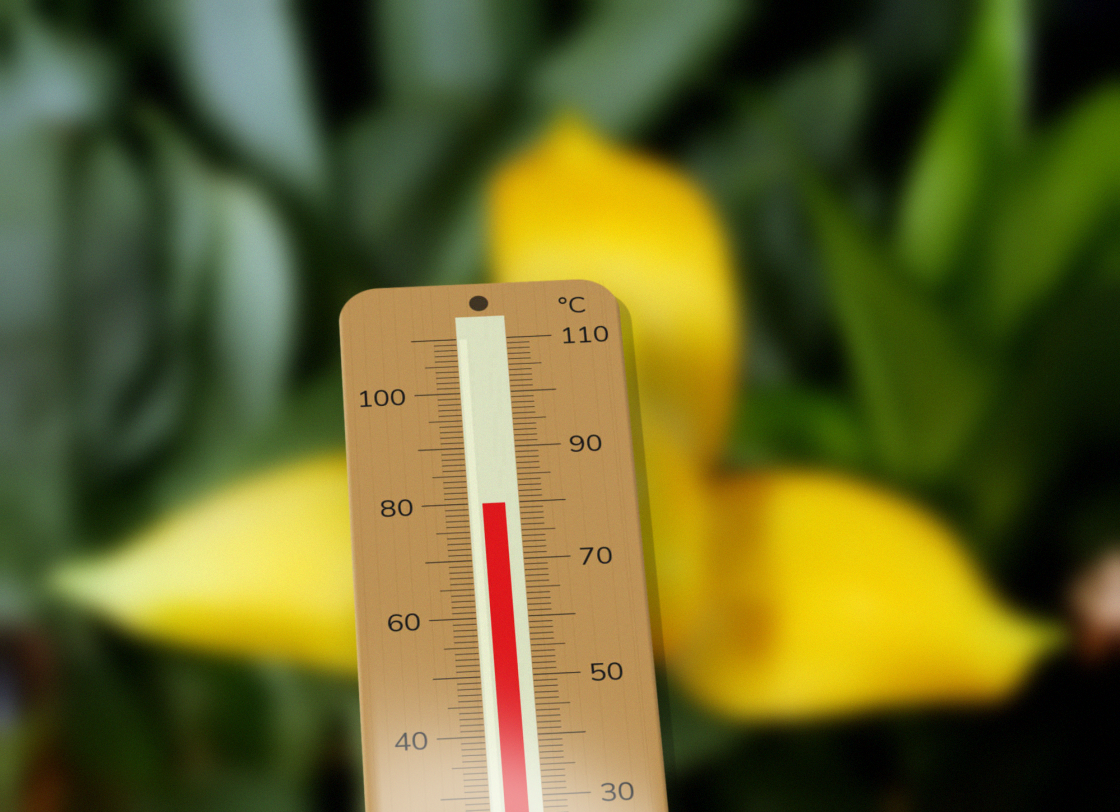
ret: {"value": 80, "unit": "°C"}
